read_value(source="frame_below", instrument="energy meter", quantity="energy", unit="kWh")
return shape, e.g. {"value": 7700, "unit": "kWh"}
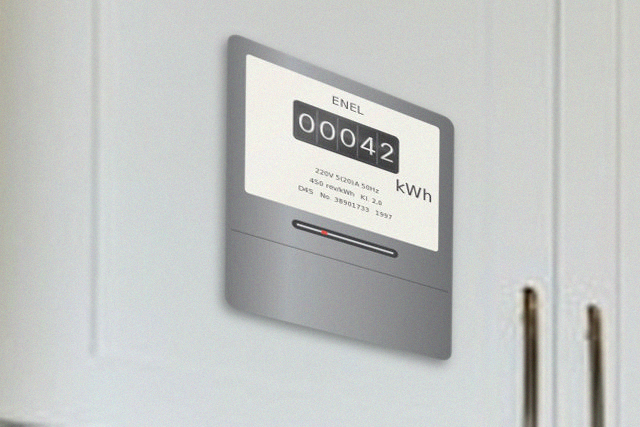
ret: {"value": 42, "unit": "kWh"}
